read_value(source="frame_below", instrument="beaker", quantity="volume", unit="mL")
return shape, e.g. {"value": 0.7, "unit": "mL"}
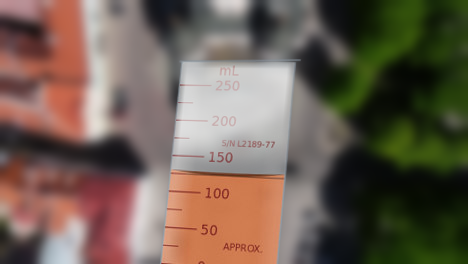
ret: {"value": 125, "unit": "mL"}
